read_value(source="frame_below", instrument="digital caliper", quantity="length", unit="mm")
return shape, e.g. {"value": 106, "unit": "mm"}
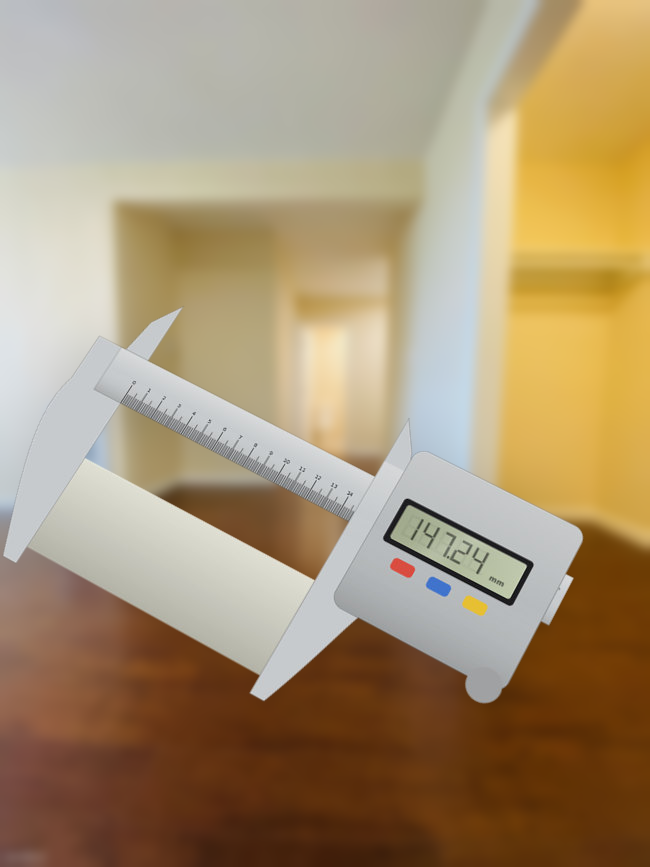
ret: {"value": 147.24, "unit": "mm"}
